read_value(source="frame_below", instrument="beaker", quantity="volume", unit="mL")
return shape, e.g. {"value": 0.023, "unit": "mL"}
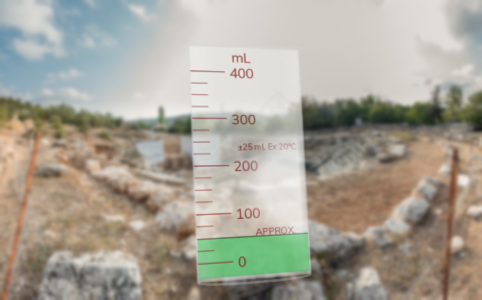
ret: {"value": 50, "unit": "mL"}
